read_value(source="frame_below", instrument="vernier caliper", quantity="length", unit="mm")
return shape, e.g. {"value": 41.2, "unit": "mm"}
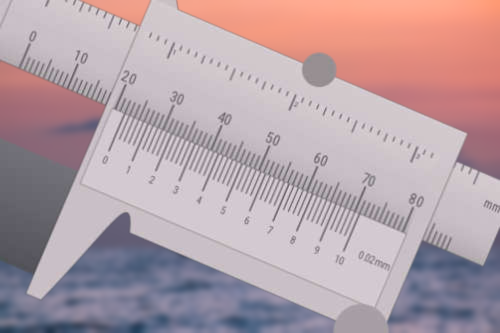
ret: {"value": 22.0, "unit": "mm"}
